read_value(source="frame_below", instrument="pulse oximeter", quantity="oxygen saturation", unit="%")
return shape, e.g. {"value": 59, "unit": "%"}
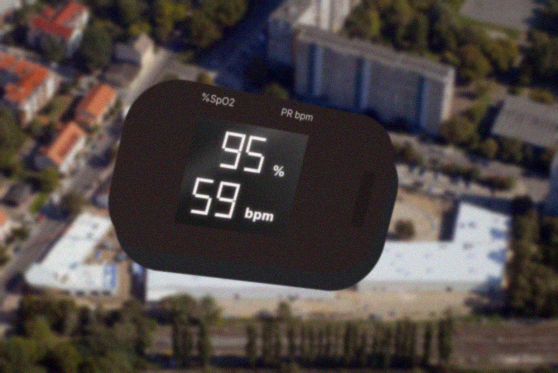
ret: {"value": 95, "unit": "%"}
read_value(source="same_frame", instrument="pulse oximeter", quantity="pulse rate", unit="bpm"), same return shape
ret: {"value": 59, "unit": "bpm"}
